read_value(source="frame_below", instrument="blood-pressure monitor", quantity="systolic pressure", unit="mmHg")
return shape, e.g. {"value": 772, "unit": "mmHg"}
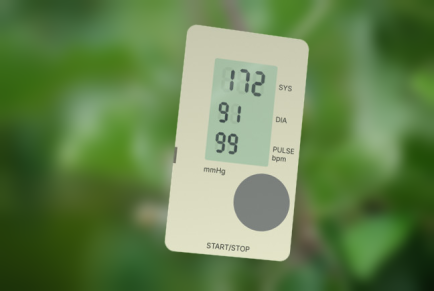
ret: {"value": 172, "unit": "mmHg"}
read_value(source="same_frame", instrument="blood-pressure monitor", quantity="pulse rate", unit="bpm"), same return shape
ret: {"value": 99, "unit": "bpm"}
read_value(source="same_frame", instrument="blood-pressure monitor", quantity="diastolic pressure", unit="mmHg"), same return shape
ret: {"value": 91, "unit": "mmHg"}
